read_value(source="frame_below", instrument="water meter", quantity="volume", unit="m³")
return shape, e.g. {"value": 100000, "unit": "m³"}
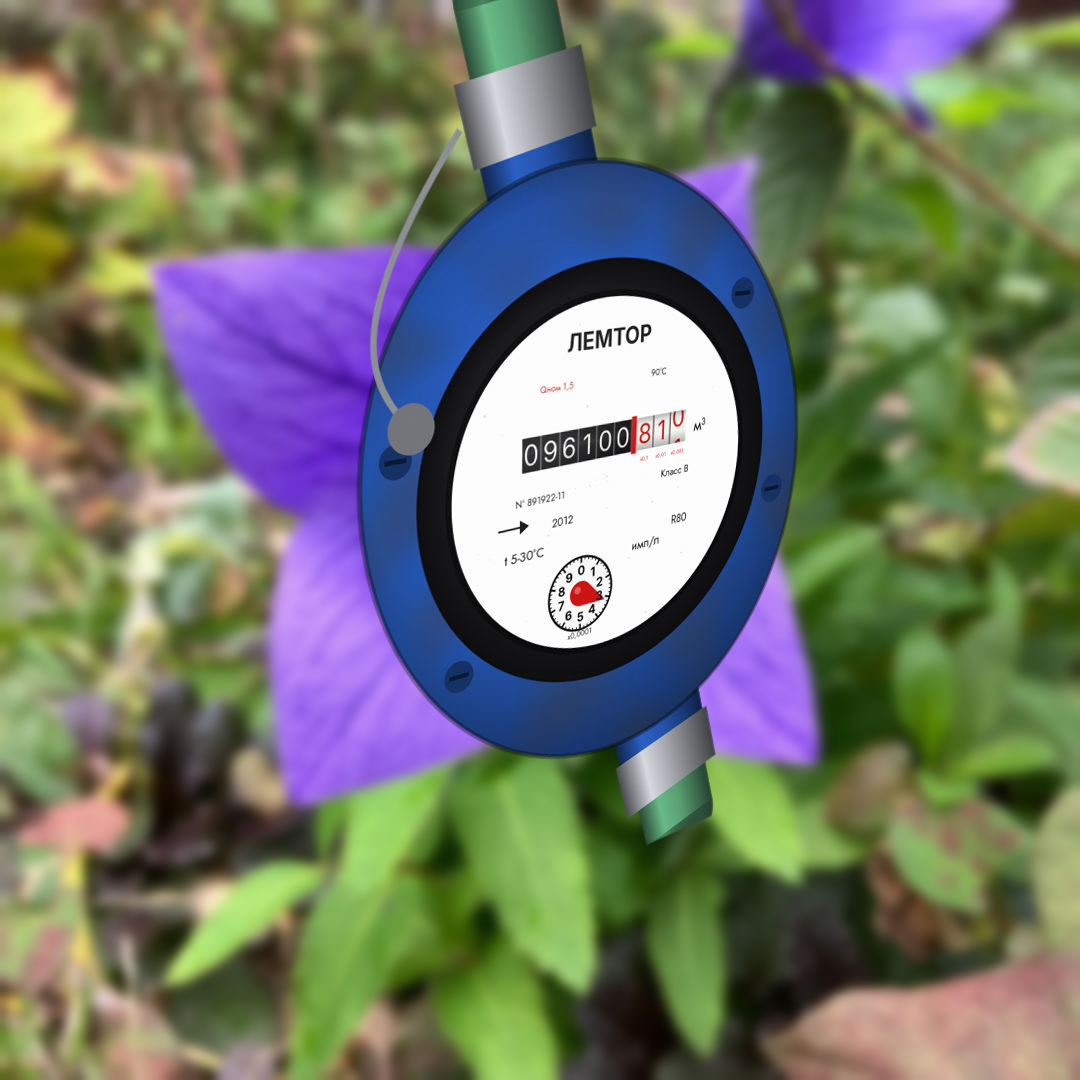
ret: {"value": 96100.8103, "unit": "m³"}
